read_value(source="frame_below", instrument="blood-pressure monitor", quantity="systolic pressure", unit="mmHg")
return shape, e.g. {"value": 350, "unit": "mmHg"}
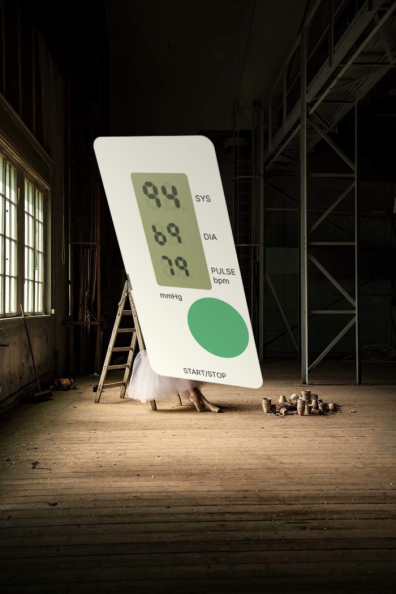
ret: {"value": 94, "unit": "mmHg"}
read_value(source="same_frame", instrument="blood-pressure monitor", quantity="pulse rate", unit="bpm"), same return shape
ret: {"value": 79, "unit": "bpm"}
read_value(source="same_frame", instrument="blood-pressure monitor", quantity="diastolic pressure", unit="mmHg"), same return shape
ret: {"value": 69, "unit": "mmHg"}
